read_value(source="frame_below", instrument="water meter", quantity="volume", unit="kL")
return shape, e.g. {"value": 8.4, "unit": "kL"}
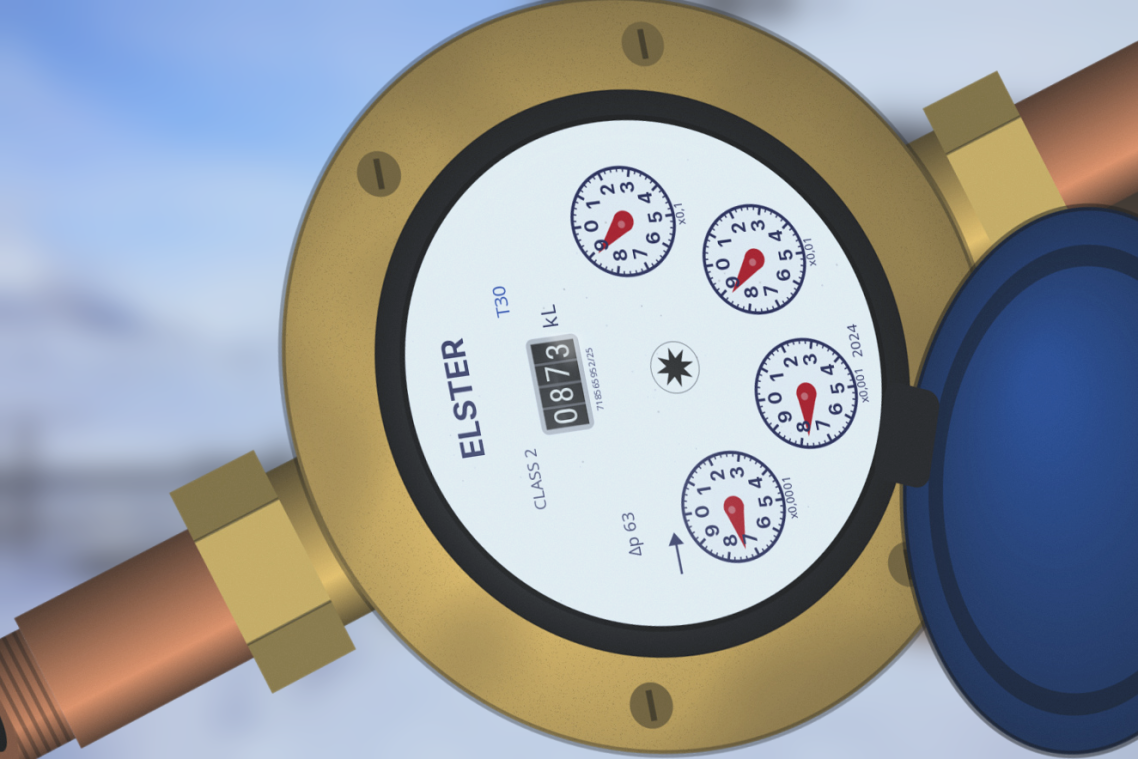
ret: {"value": 872.8877, "unit": "kL"}
